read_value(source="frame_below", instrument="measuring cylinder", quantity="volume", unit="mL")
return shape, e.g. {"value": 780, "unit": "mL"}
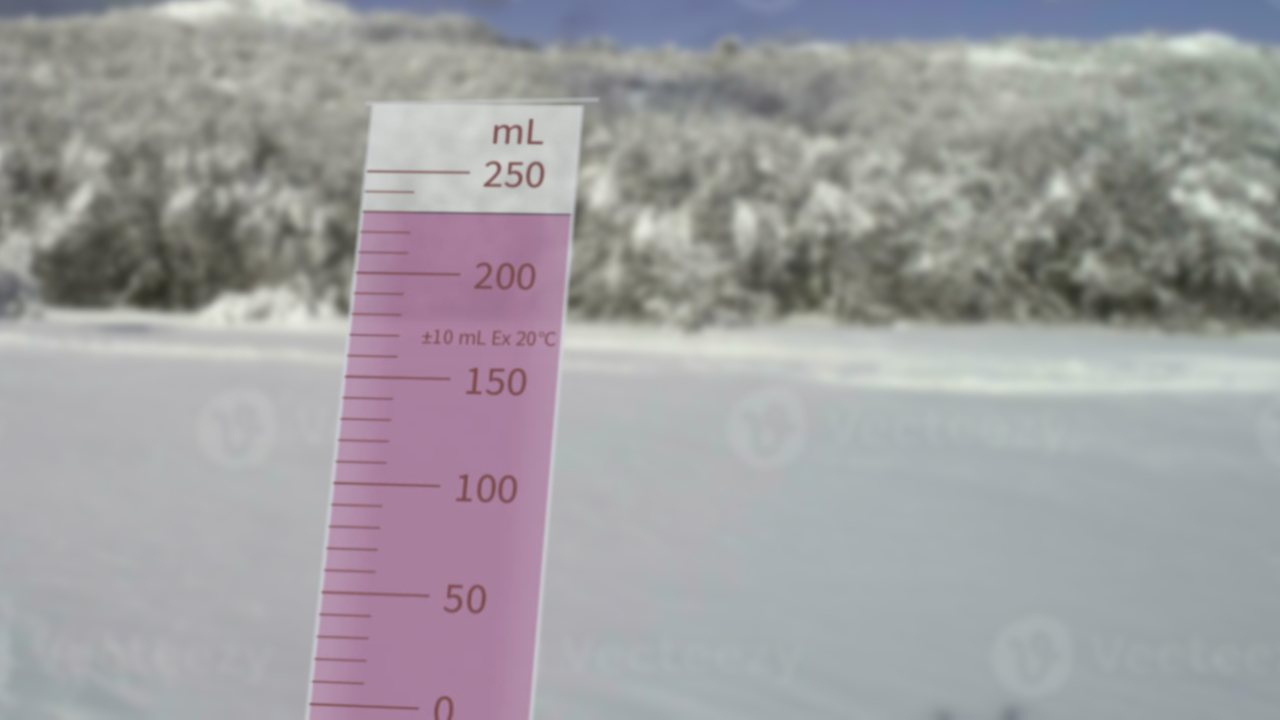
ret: {"value": 230, "unit": "mL"}
